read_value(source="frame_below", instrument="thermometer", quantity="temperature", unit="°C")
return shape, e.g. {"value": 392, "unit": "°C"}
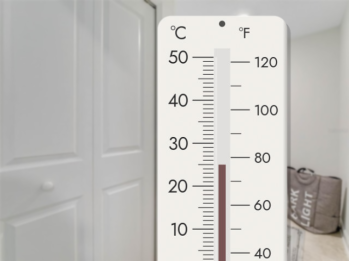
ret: {"value": 25, "unit": "°C"}
